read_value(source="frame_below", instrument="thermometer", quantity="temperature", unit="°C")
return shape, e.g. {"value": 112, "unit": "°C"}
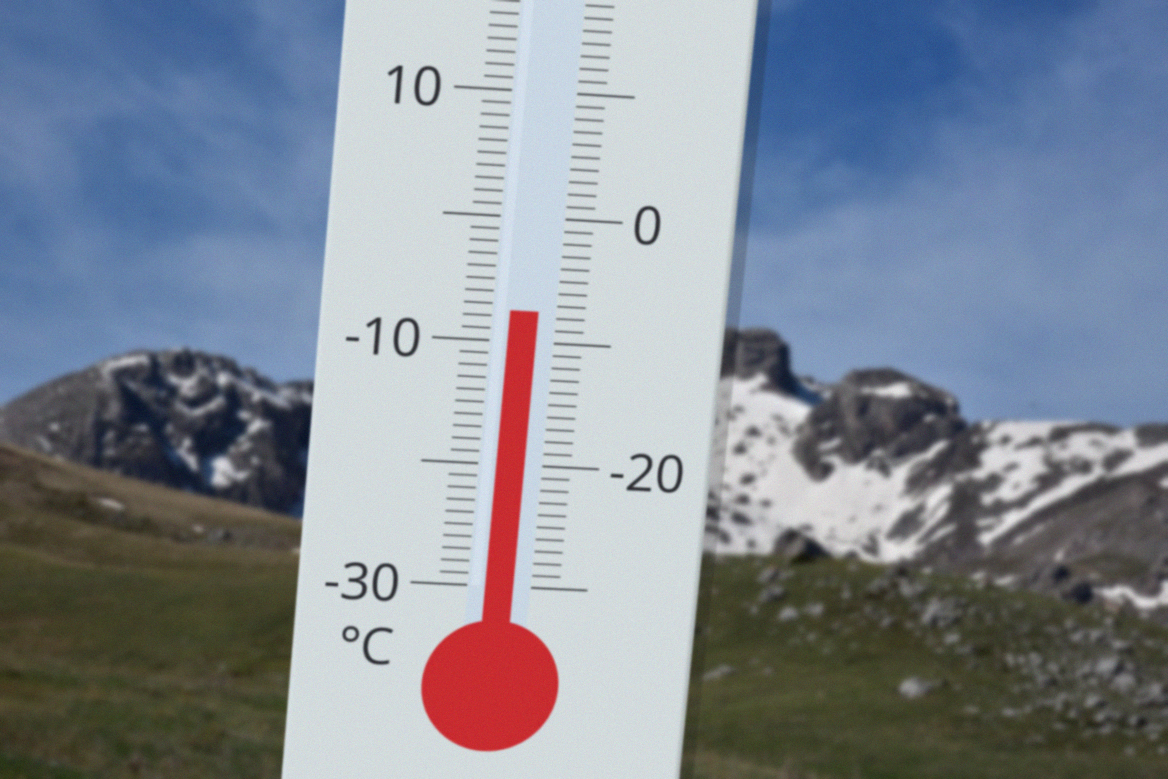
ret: {"value": -7.5, "unit": "°C"}
